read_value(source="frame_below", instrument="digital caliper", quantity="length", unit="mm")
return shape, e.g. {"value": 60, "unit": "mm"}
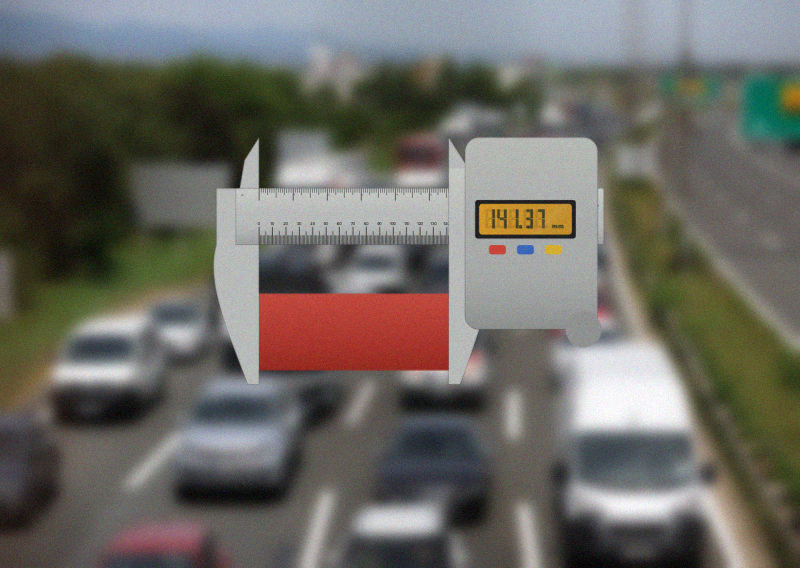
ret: {"value": 141.37, "unit": "mm"}
